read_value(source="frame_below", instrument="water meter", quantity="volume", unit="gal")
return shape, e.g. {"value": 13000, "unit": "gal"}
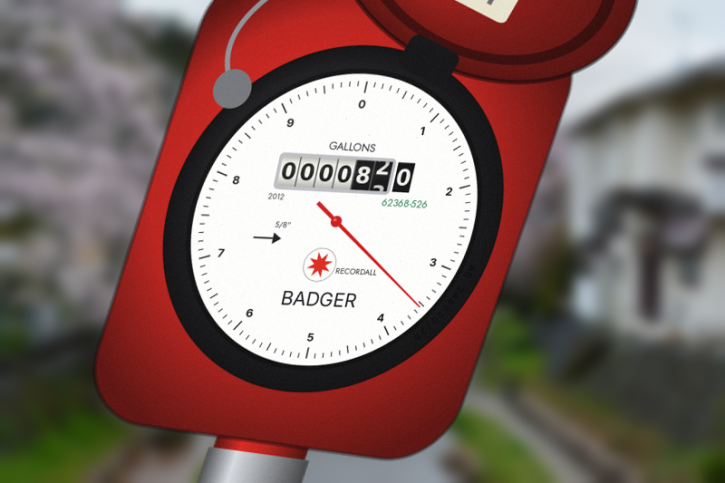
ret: {"value": 823.5, "unit": "gal"}
